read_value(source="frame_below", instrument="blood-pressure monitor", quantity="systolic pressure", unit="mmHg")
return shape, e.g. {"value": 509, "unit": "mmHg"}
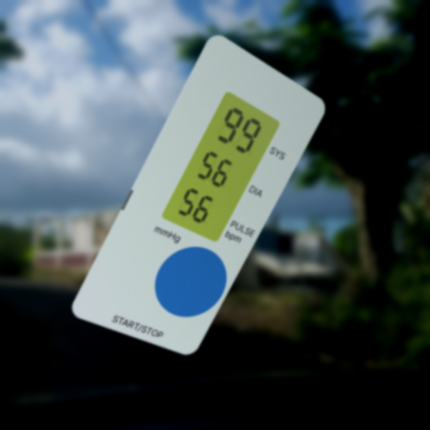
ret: {"value": 99, "unit": "mmHg"}
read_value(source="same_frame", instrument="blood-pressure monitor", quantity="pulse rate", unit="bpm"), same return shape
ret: {"value": 56, "unit": "bpm"}
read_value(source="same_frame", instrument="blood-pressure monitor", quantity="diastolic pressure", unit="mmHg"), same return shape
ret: {"value": 56, "unit": "mmHg"}
